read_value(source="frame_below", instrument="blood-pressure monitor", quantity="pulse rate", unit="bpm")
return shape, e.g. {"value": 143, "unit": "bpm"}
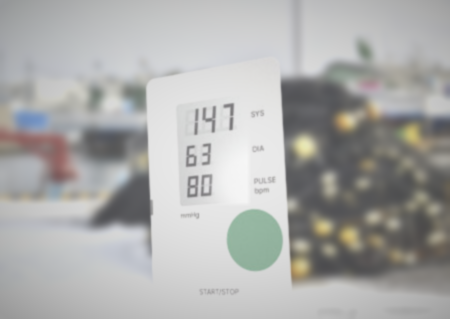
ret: {"value": 80, "unit": "bpm"}
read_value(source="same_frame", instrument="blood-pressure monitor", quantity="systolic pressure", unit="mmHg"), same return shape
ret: {"value": 147, "unit": "mmHg"}
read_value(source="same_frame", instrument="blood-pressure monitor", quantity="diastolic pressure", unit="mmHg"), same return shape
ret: {"value": 63, "unit": "mmHg"}
